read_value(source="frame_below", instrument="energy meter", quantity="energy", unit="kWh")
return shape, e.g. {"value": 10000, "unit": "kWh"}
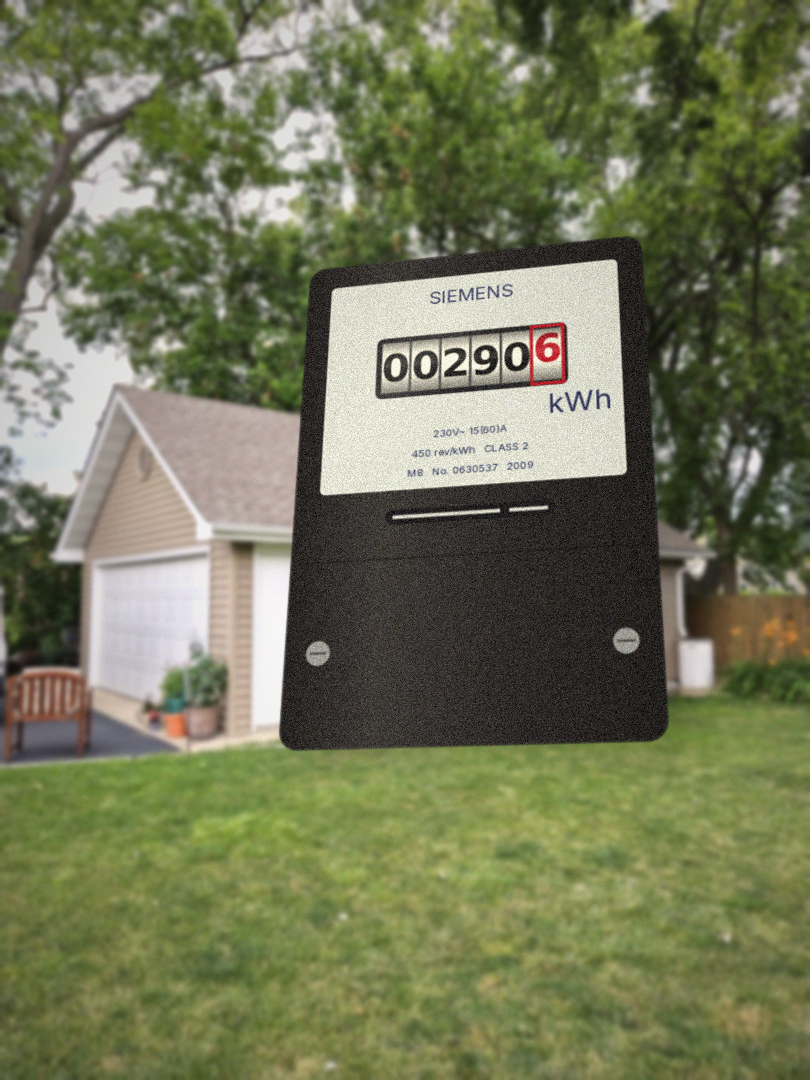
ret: {"value": 290.6, "unit": "kWh"}
